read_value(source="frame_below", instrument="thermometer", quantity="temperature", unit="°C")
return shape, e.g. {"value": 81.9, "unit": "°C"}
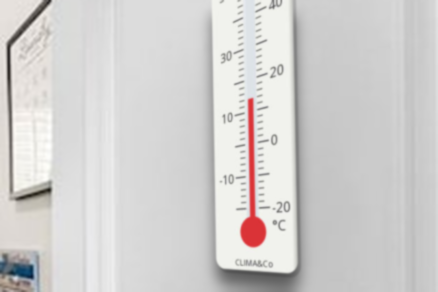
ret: {"value": 14, "unit": "°C"}
